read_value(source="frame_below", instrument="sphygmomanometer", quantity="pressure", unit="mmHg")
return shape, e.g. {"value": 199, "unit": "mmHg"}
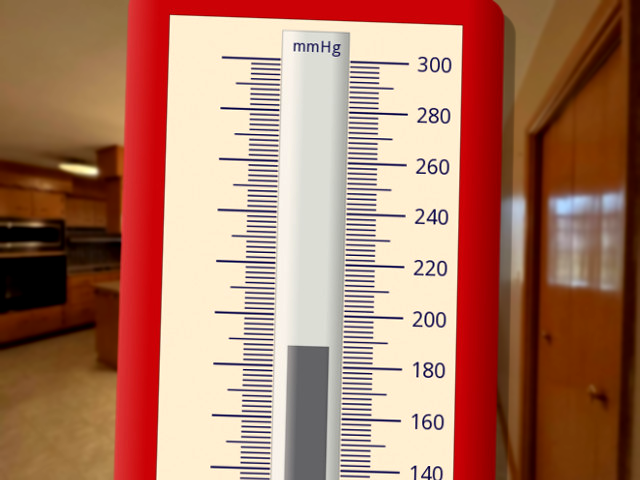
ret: {"value": 188, "unit": "mmHg"}
